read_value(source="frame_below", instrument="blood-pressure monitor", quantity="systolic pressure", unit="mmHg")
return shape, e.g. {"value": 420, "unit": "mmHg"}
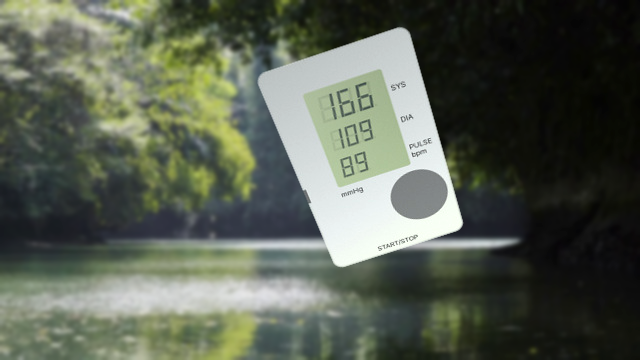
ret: {"value": 166, "unit": "mmHg"}
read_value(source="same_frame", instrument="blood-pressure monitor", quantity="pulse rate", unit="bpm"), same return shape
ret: {"value": 89, "unit": "bpm"}
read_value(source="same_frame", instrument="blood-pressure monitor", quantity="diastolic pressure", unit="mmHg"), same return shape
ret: {"value": 109, "unit": "mmHg"}
